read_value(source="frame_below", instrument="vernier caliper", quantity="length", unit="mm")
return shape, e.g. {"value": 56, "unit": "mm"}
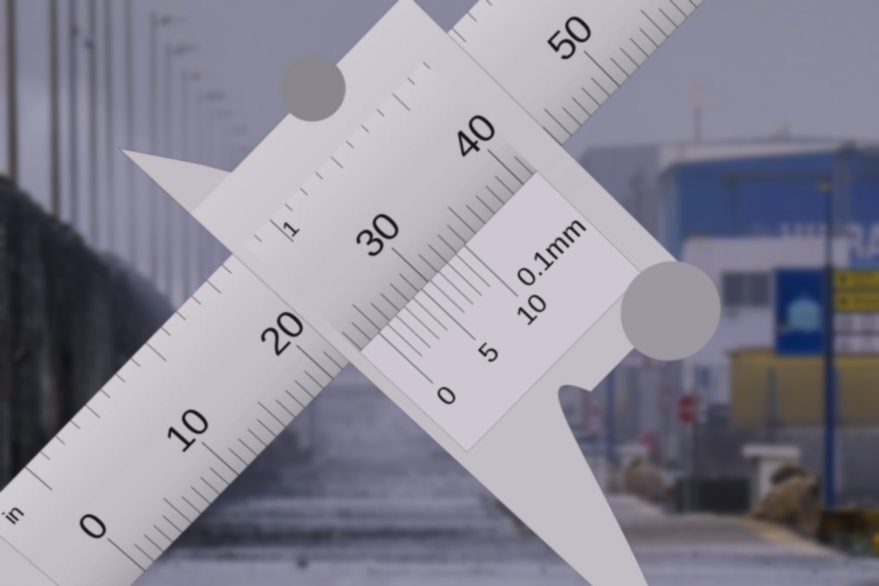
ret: {"value": 24.8, "unit": "mm"}
